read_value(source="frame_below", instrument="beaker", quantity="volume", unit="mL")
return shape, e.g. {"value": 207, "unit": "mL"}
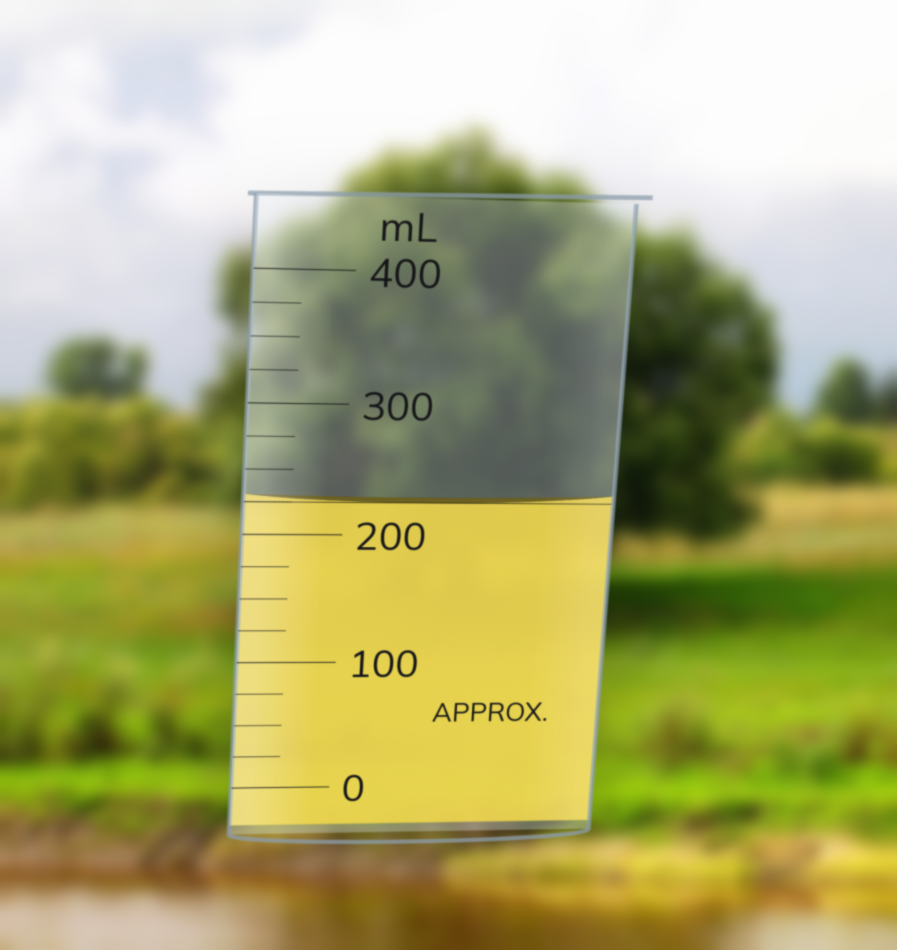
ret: {"value": 225, "unit": "mL"}
